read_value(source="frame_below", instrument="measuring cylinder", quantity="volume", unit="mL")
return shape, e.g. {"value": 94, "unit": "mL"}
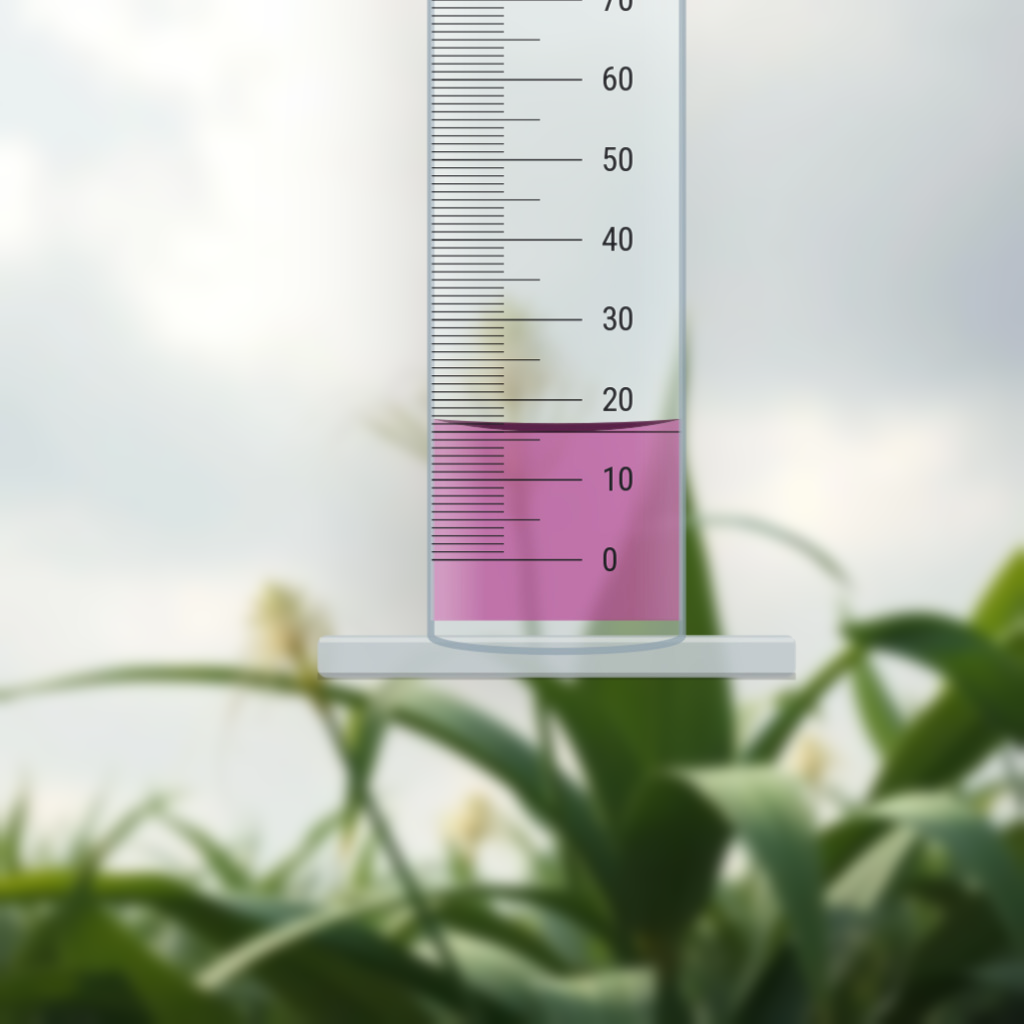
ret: {"value": 16, "unit": "mL"}
